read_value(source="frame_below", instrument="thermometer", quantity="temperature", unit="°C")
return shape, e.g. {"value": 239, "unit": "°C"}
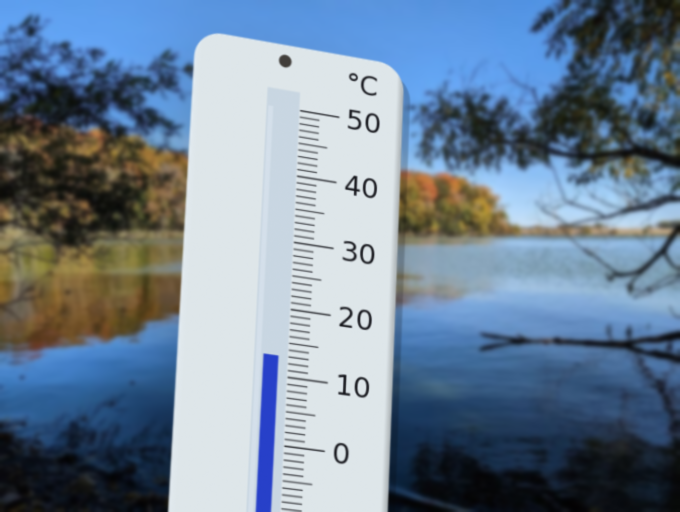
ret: {"value": 13, "unit": "°C"}
